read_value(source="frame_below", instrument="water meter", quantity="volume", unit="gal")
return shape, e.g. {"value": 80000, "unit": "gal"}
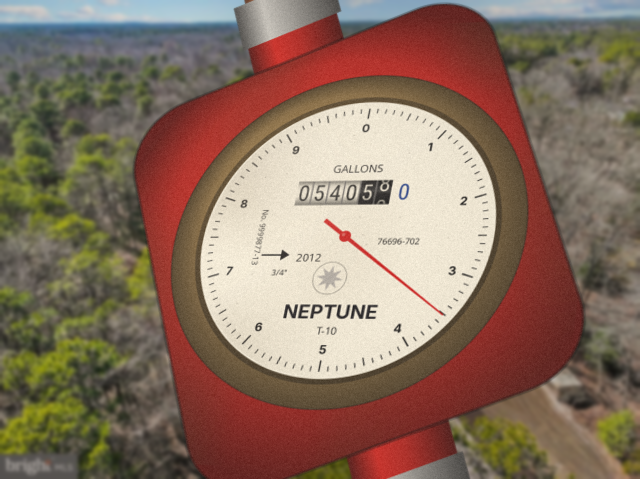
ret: {"value": 540583.5, "unit": "gal"}
